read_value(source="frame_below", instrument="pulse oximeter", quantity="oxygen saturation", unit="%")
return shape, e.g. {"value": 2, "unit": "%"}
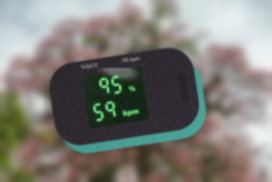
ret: {"value": 95, "unit": "%"}
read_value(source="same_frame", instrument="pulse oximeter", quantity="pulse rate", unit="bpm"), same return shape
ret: {"value": 59, "unit": "bpm"}
